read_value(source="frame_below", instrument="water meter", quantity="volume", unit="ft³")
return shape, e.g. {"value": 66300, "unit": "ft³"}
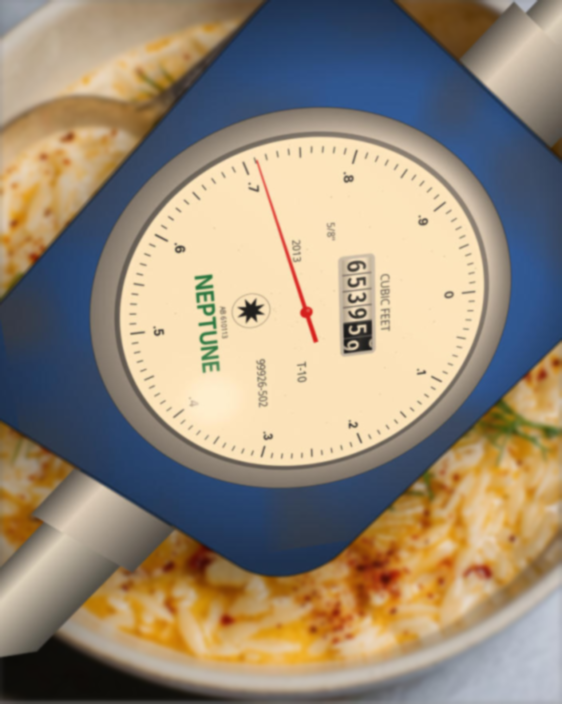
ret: {"value": 653958.71, "unit": "ft³"}
